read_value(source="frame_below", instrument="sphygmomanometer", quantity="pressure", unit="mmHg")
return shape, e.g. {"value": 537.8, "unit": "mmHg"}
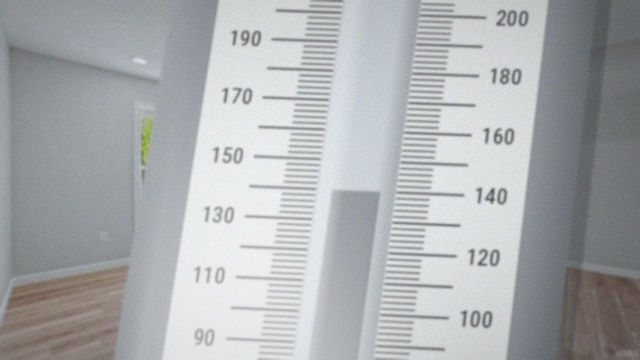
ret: {"value": 140, "unit": "mmHg"}
